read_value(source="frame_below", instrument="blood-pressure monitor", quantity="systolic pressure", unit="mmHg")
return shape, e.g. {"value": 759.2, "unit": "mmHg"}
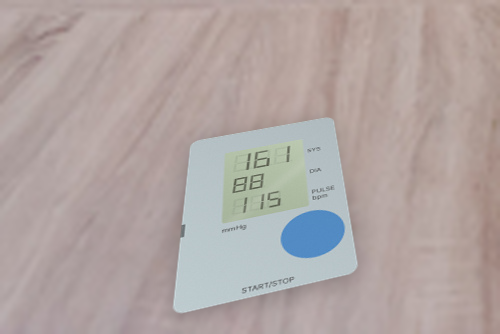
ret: {"value": 161, "unit": "mmHg"}
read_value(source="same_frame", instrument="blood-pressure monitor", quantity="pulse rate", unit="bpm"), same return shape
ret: {"value": 115, "unit": "bpm"}
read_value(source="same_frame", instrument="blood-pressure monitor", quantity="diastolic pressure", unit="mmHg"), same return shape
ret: {"value": 88, "unit": "mmHg"}
